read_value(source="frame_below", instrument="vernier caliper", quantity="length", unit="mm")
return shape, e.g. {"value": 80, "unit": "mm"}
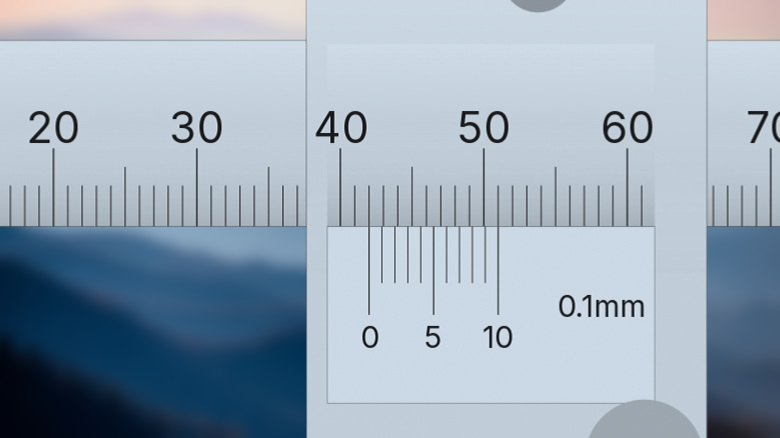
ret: {"value": 42.0, "unit": "mm"}
